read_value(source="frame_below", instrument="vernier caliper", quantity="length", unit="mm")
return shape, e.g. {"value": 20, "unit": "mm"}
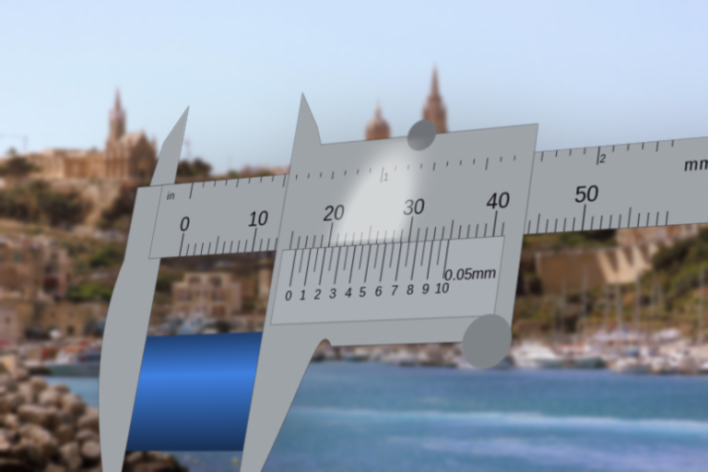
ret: {"value": 15.8, "unit": "mm"}
